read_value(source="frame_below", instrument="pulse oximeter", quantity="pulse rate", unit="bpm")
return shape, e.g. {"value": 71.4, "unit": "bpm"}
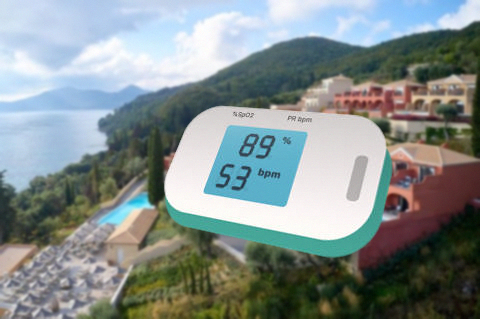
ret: {"value": 53, "unit": "bpm"}
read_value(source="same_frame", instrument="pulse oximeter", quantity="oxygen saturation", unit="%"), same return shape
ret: {"value": 89, "unit": "%"}
